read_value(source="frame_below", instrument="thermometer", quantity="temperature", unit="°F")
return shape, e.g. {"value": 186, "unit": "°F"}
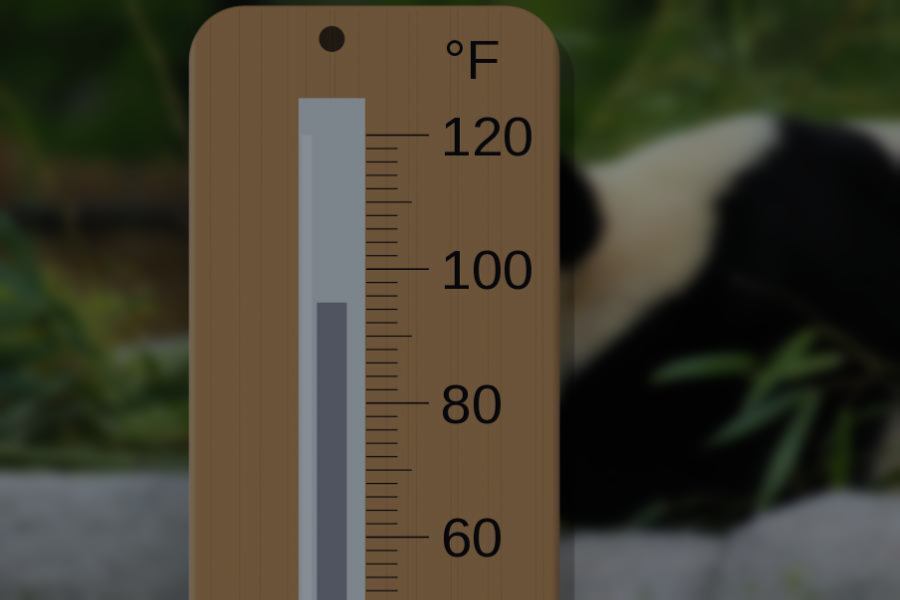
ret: {"value": 95, "unit": "°F"}
